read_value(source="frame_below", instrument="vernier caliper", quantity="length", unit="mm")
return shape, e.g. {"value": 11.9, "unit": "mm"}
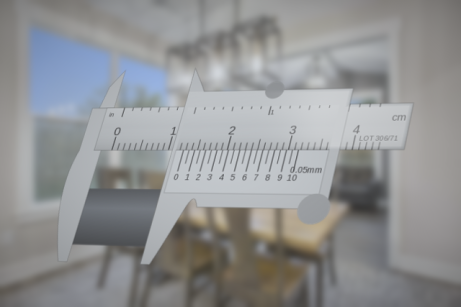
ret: {"value": 12.6, "unit": "mm"}
